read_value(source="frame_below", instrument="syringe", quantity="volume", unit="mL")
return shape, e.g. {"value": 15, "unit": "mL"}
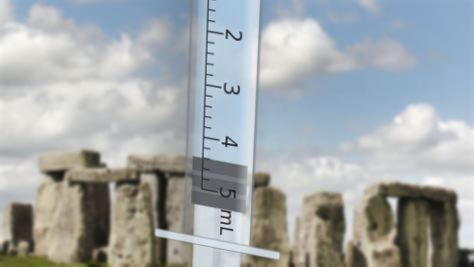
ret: {"value": 4.4, "unit": "mL"}
